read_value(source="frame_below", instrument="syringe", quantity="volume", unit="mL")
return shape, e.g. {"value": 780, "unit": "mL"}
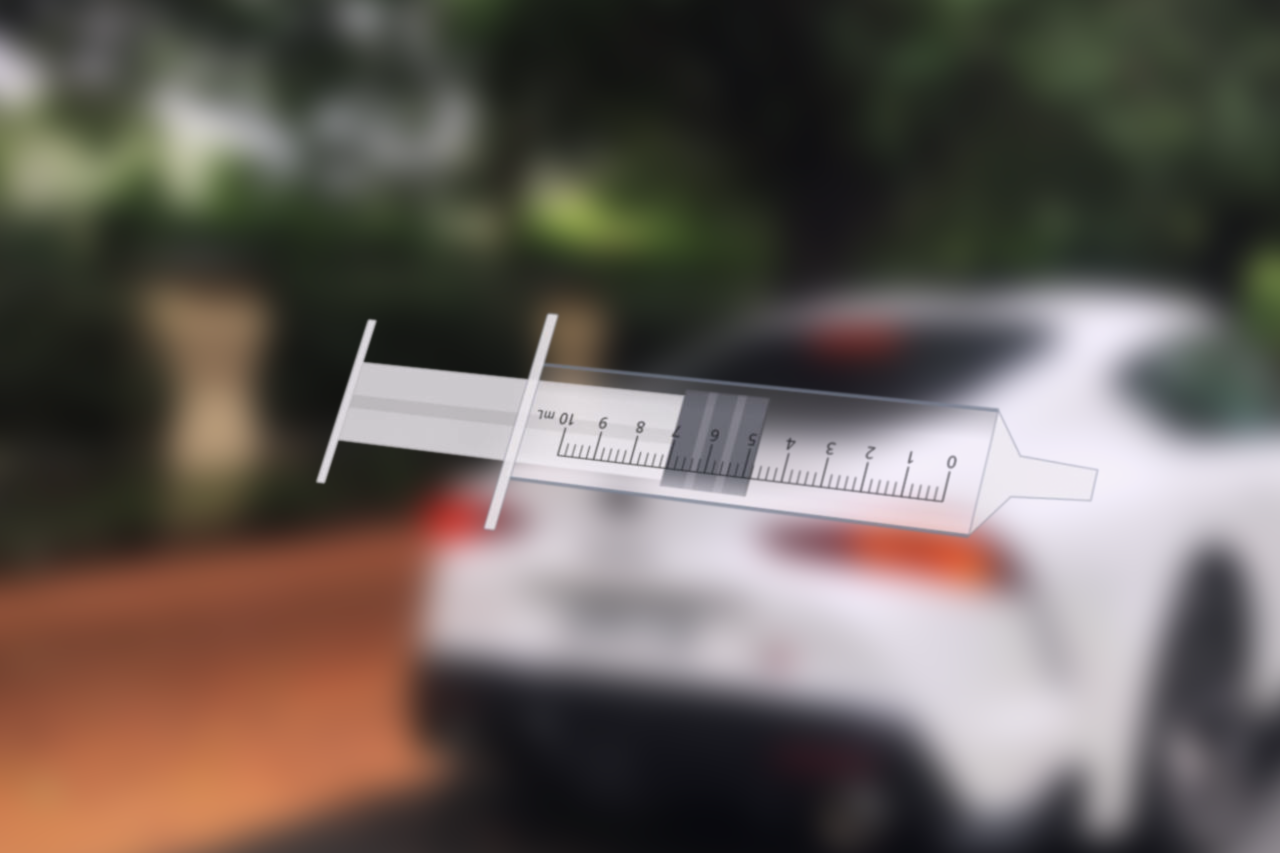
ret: {"value": 4.8, "unit": "mL"}
